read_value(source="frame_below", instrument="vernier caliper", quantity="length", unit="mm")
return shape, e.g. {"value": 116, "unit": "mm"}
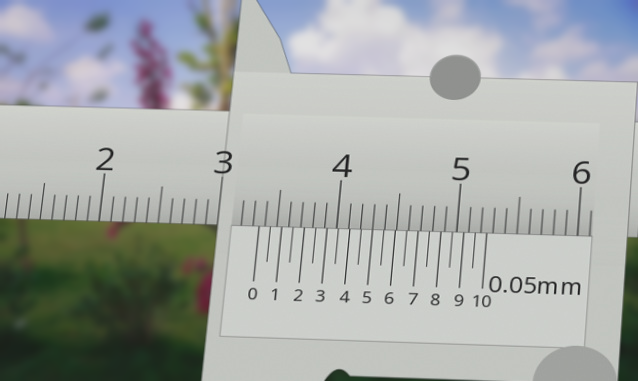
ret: {"value": 33.5, "unit": "mm"}
